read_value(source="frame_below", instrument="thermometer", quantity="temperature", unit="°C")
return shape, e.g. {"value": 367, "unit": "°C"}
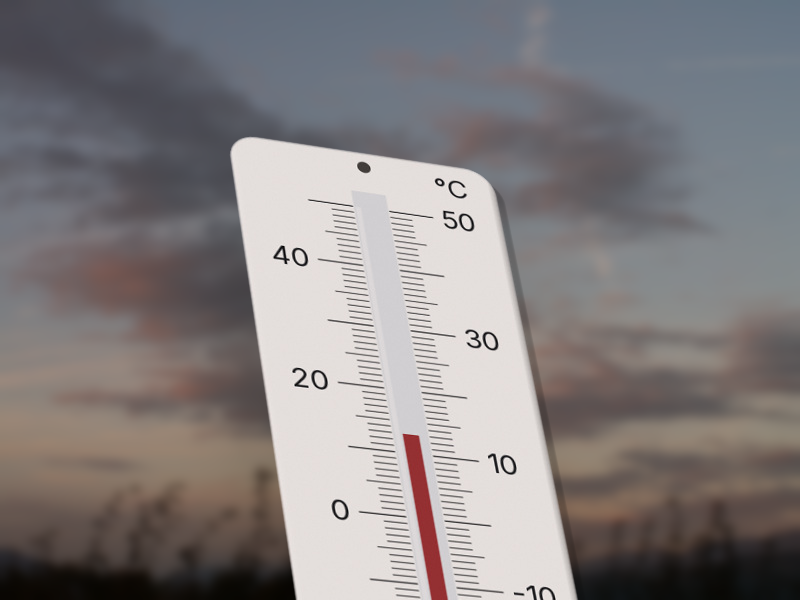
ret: {"value": 13, "unit": "°C"}
